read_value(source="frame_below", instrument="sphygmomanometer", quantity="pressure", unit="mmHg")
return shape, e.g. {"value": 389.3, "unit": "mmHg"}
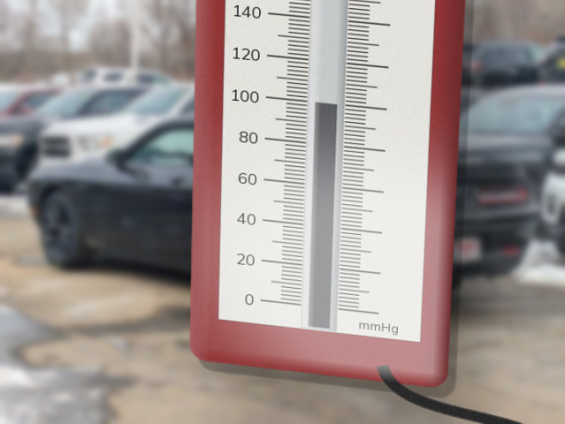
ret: {"value": 100, "unit": "mmHg"}
